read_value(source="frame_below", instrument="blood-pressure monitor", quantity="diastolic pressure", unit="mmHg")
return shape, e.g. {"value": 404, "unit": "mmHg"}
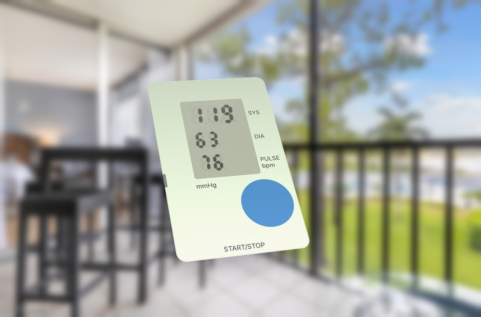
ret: {"value": 63, "unit": "mmHg"}
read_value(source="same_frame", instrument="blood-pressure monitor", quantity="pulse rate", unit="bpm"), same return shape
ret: {"value": 76, "unit": "bpm"}
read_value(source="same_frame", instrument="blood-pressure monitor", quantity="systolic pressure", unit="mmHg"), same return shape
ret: {"value": 119, "unit": "mmHg"}
